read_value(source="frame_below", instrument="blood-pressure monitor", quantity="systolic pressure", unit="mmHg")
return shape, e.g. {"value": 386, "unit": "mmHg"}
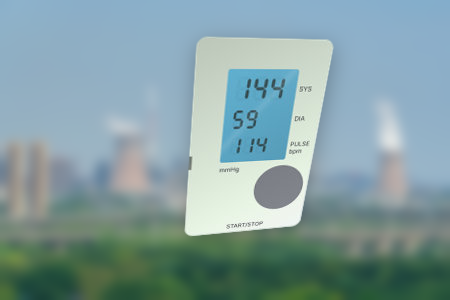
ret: {"value": 144, "unit": "mmHg"}
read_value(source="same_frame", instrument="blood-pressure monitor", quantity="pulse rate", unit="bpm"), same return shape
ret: {"value": 114, "unit": "bpm"}
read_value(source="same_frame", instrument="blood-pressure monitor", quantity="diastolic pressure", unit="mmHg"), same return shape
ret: {"value": 59, "unit": "mmHg"}
